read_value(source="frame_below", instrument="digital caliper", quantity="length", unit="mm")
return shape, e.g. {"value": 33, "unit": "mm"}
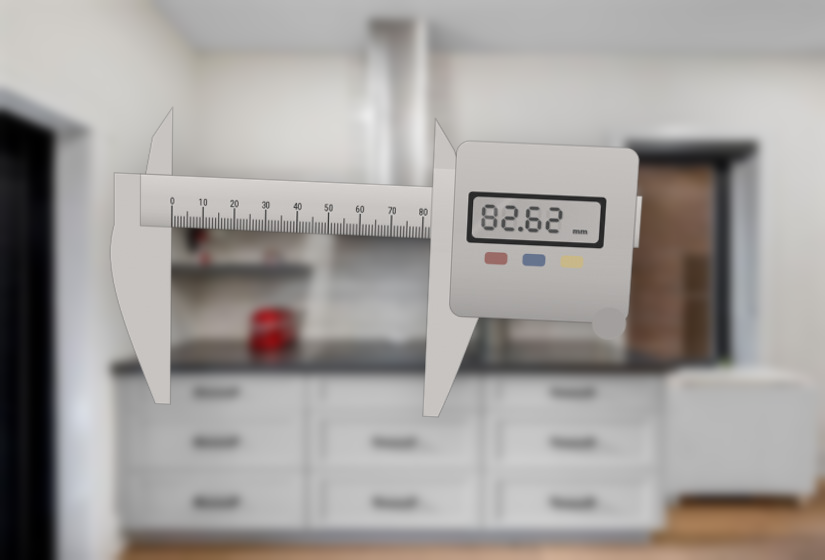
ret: {"value": 82.62, "unit": "mm"}
